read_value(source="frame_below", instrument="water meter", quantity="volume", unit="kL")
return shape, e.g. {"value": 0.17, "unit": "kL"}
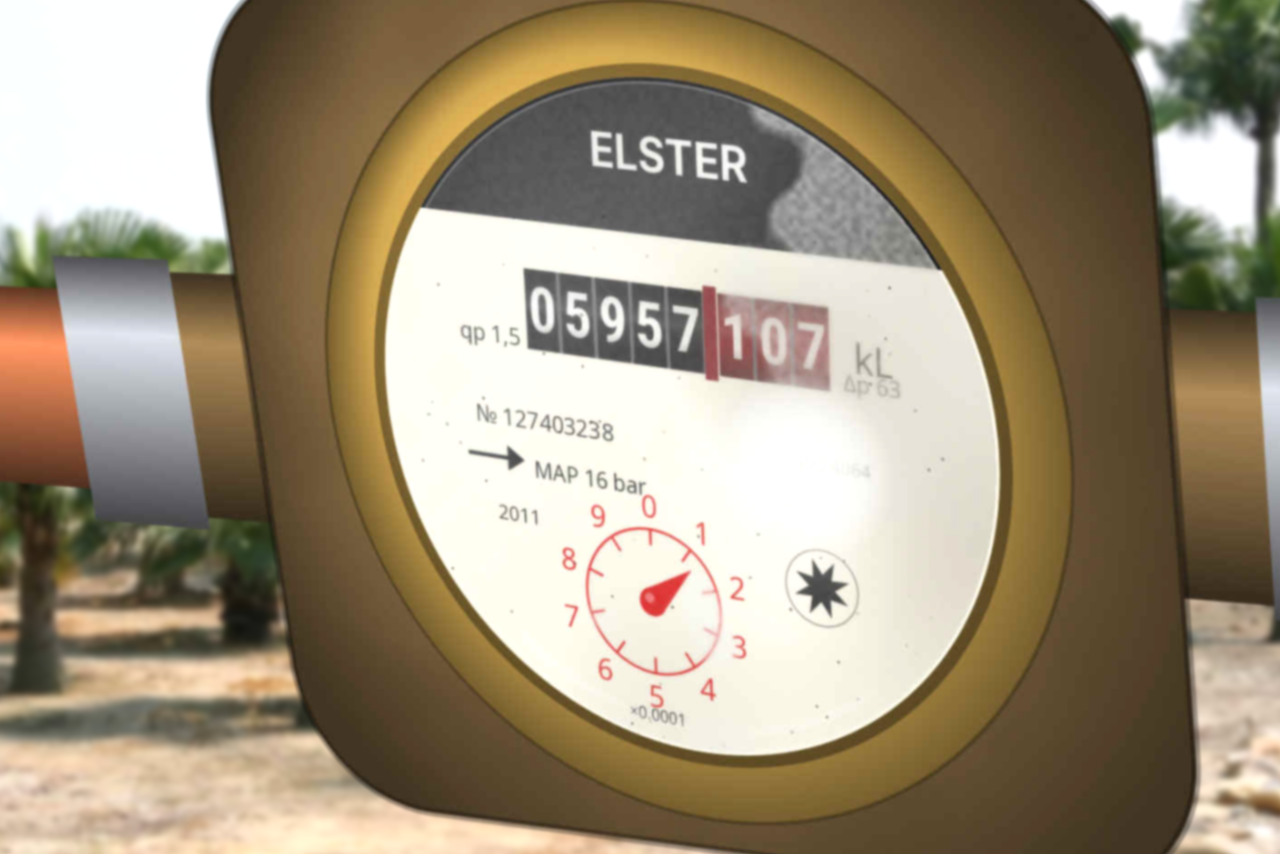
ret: {"value": 5957.1071, "unit": "kL"}
